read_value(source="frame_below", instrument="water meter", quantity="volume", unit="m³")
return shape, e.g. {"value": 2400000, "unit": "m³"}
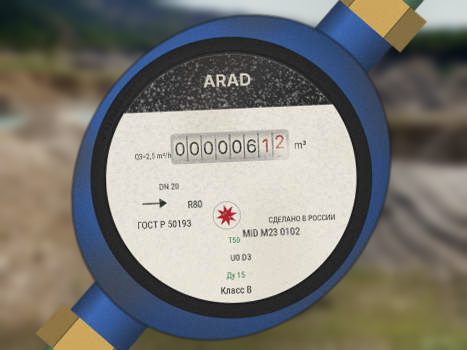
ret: {"value": 6.12, "unit": "m³"}
